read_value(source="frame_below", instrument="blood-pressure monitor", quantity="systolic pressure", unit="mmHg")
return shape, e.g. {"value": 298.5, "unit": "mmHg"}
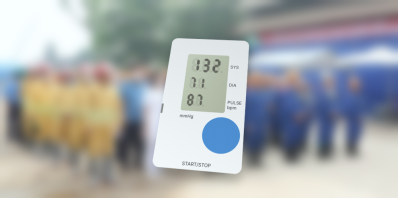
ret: {"value": 132, "unit": "mmHg"}
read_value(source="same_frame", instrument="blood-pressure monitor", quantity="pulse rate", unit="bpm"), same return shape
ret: {"value": 87, "unit": "bpm"}
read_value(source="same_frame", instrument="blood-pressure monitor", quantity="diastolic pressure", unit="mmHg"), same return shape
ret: {"value": 71, "unit": "mmHg"}
